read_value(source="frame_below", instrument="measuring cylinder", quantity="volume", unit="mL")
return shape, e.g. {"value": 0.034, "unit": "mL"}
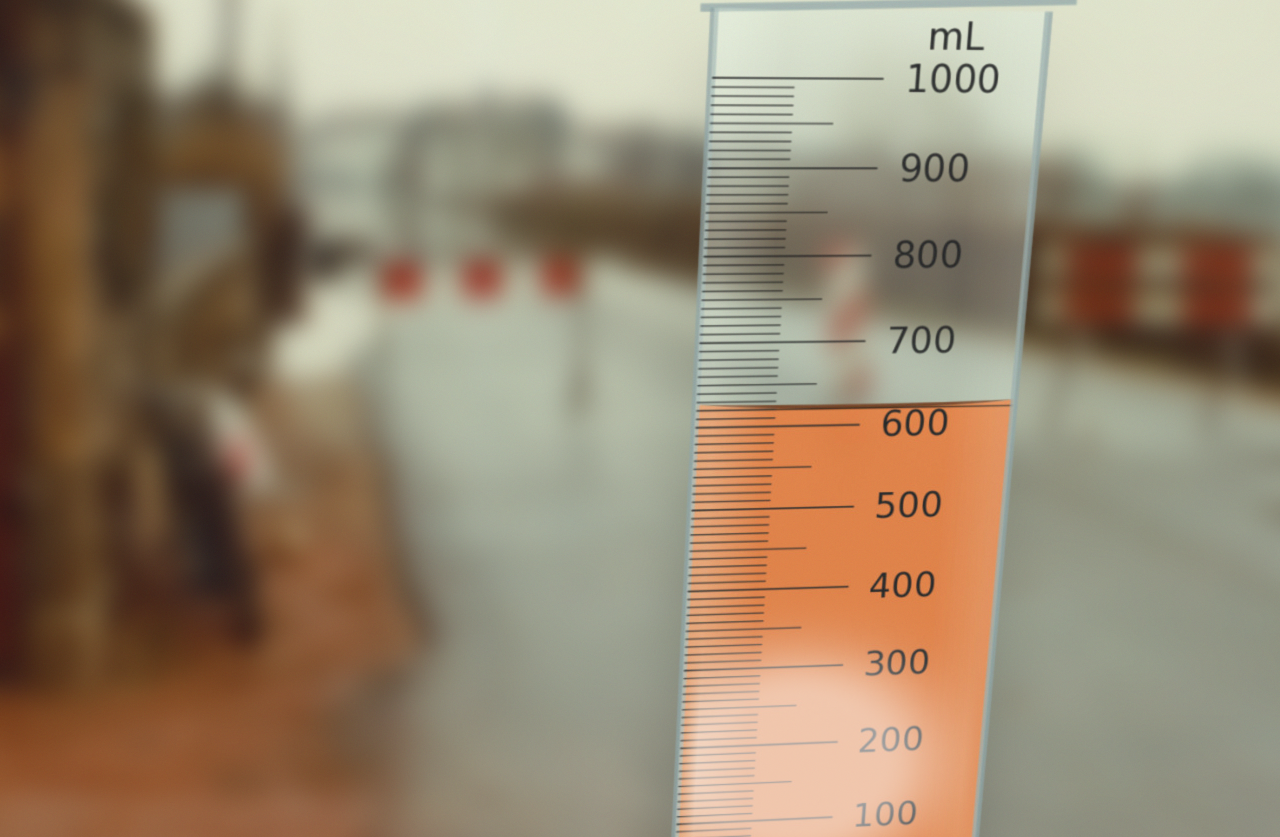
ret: {"value": 620, "unit": "mL"}
